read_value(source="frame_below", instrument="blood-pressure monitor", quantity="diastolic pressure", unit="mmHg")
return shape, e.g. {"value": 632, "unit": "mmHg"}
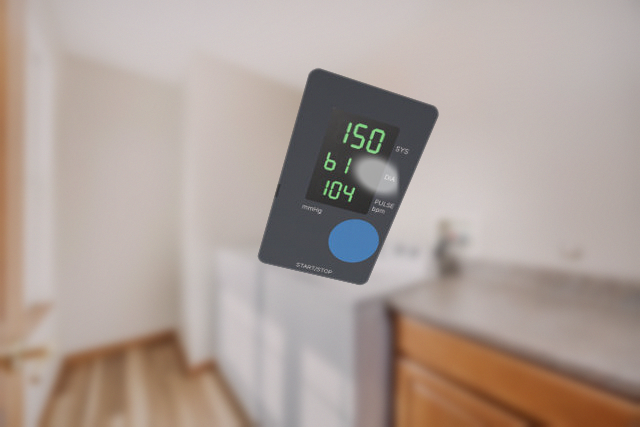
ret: {"value": 61, "unit": "mmHg"}
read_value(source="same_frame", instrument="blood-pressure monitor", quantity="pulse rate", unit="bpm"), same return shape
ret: {"value": 104, "unit": "bpm"}
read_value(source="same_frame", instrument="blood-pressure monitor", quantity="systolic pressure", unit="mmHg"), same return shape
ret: {"value": 150, "unit": "mmHg"}
